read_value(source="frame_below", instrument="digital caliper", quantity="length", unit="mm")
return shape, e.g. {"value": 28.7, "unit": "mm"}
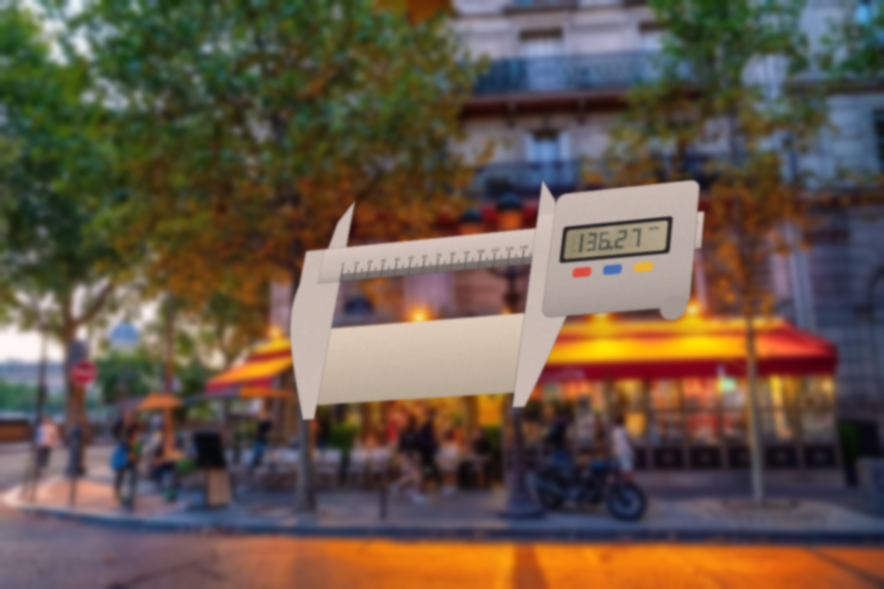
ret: {"value": 136.27, "unit": "mm"}
